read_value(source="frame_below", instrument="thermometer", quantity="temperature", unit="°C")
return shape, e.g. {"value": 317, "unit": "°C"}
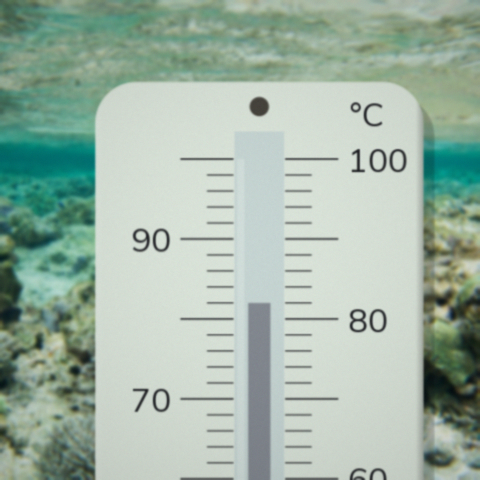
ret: {"value": 82, "unit": "°C"}
